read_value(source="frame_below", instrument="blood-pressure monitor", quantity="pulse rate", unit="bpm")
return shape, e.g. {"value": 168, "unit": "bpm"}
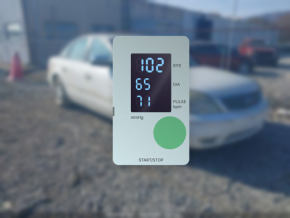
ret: {"value": 71, "unit": "bpm"}
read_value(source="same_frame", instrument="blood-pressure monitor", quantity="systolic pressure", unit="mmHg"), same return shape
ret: {"value": 102, "unit": "mmHg"}
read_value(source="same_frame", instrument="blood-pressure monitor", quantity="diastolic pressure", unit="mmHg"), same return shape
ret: {"value": 65, "unit": "mmHg"}
